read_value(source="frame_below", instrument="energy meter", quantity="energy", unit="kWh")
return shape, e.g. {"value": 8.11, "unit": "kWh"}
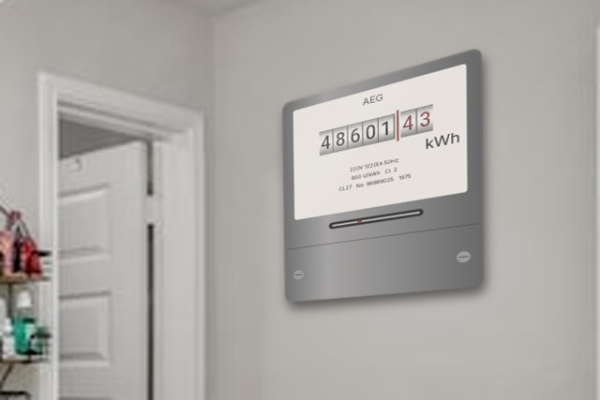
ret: {"value": 48601.43, "unit": "kWh"}
